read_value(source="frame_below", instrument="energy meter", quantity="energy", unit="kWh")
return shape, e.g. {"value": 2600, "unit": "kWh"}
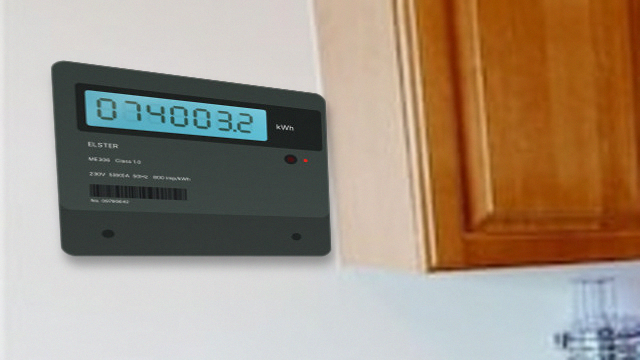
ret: {"value": 74003.2, "unit": "kWh"}
